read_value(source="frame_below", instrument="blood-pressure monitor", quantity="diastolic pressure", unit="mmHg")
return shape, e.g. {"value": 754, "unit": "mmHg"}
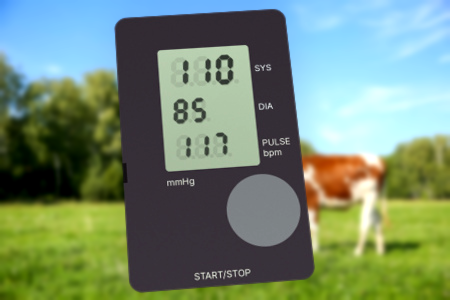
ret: {"value": 85, "unit": "mmHg"}
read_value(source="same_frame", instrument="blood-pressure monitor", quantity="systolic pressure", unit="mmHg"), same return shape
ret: {"value": 110, "unit": "mmHg"}
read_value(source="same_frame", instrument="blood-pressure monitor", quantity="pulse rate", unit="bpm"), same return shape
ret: {"value": 117, "unit": "bpm"}
